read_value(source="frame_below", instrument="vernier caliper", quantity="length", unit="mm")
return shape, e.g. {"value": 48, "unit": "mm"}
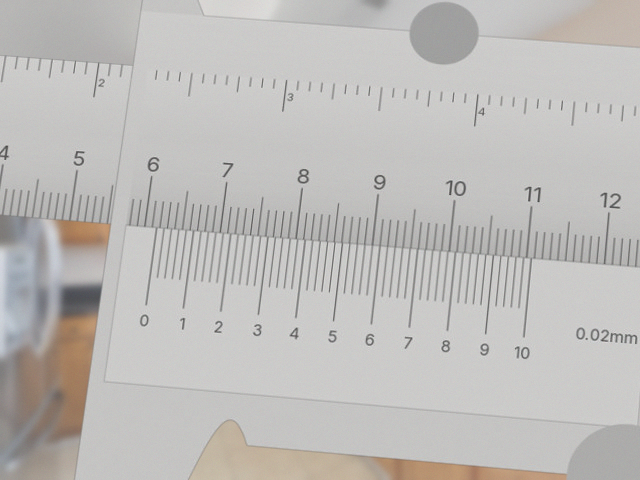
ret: {"value": 61.6, "unit": "mm"}
